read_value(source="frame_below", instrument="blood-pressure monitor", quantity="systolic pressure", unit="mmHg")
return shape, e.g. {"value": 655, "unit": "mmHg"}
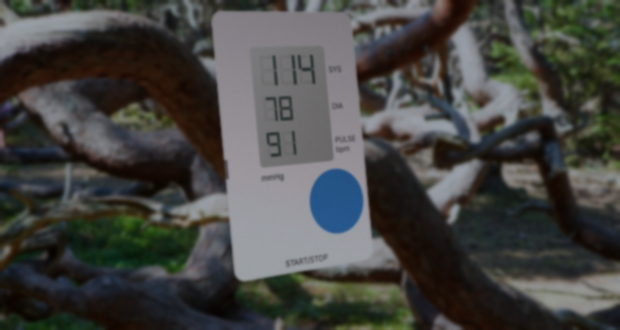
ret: {"value": 114, "unit": "mmHg"}
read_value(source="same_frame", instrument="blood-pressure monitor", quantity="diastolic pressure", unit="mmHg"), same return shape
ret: {"value": 78, "unit": "mmHg"}
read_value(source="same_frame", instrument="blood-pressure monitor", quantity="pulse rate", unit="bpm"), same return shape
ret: {"value": 91, "unit": "bpm"}
